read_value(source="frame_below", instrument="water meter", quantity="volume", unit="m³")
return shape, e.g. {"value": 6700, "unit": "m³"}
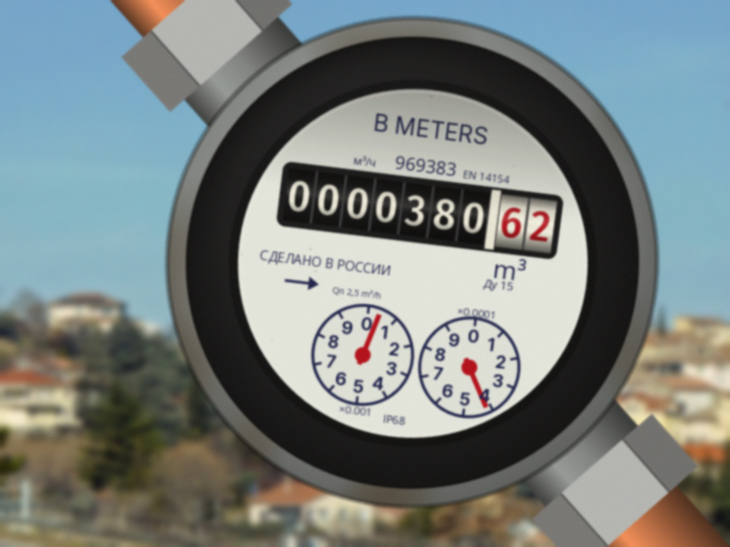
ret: {"value": 380.6204, "unit": "m³"}
